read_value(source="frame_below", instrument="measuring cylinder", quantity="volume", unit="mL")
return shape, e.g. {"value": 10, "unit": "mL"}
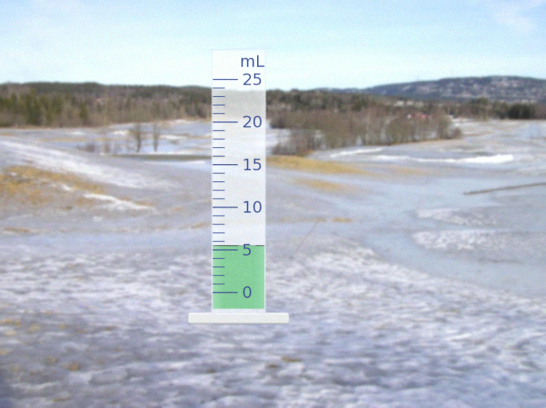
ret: {"value": 5.5, "unit": "mL"}
